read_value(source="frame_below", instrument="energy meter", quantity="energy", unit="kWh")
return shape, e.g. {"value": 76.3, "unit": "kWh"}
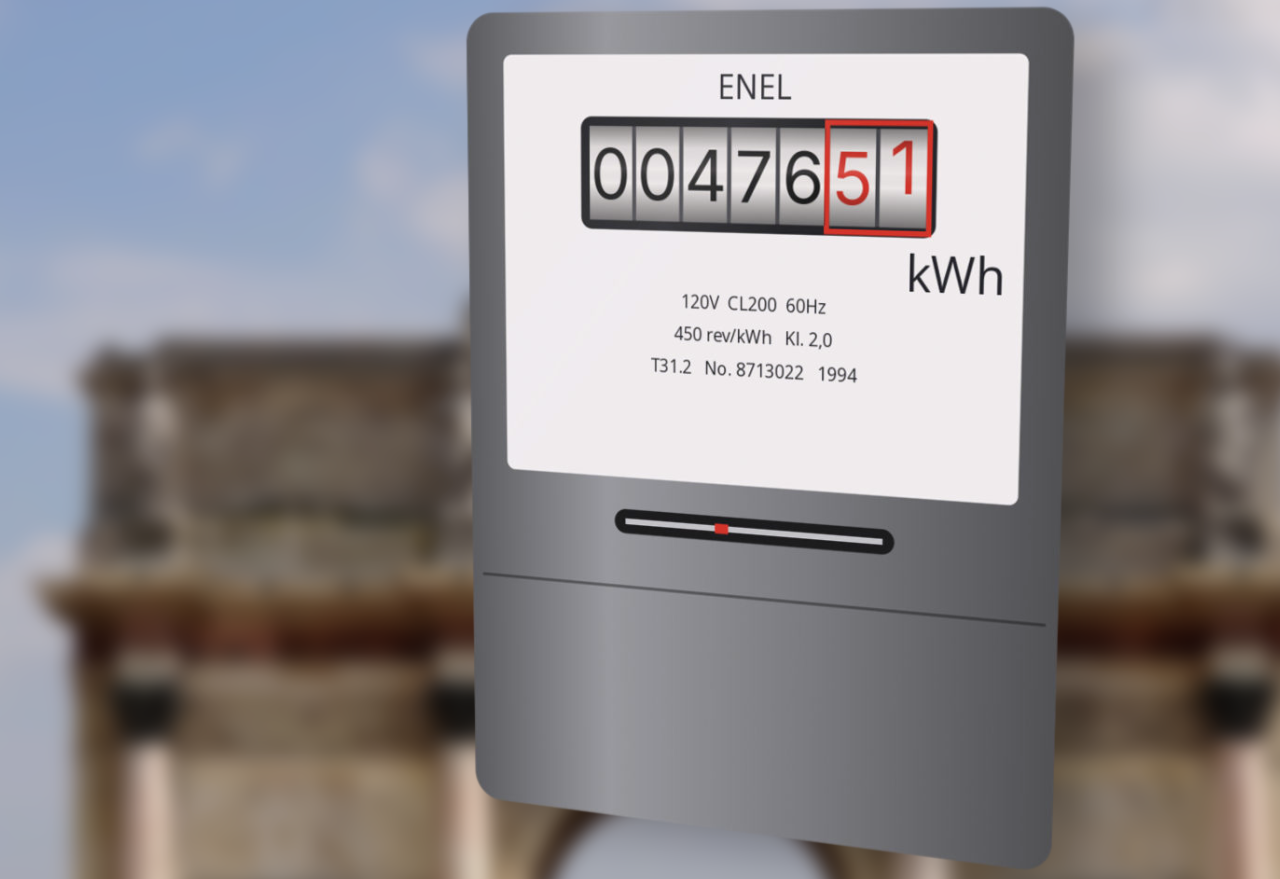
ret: {"value": 476.51, "unit": "kWh"}
